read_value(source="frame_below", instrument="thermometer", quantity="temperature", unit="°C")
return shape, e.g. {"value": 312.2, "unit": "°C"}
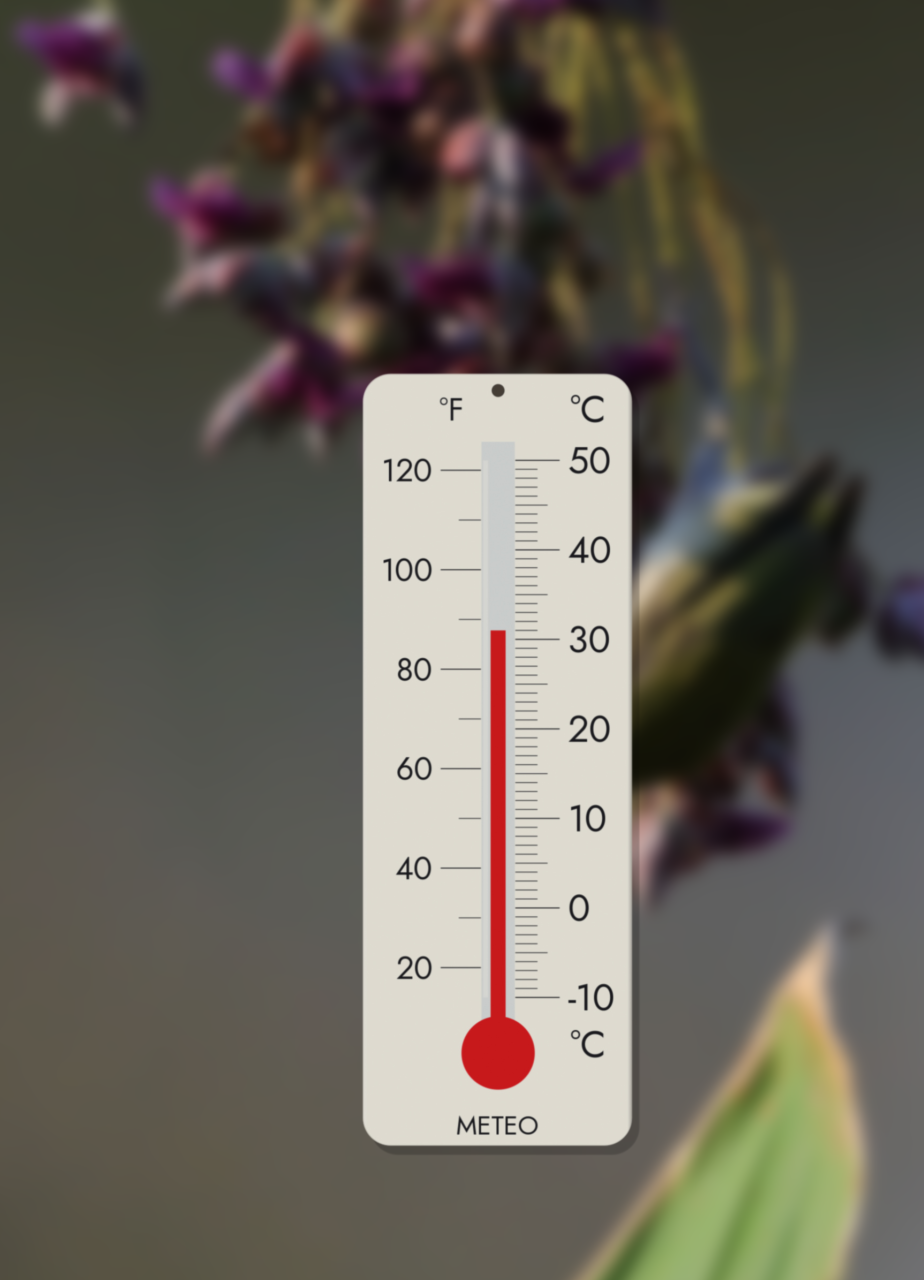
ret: {"value": 31, "unit": "°C"}
